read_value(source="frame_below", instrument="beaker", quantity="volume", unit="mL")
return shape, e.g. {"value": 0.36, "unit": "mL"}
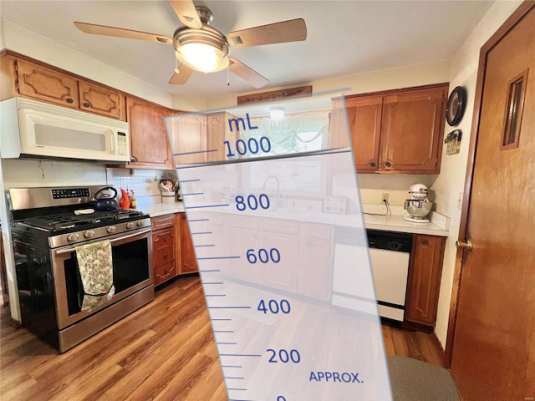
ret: {"value": 950, "unit": "mL"}
